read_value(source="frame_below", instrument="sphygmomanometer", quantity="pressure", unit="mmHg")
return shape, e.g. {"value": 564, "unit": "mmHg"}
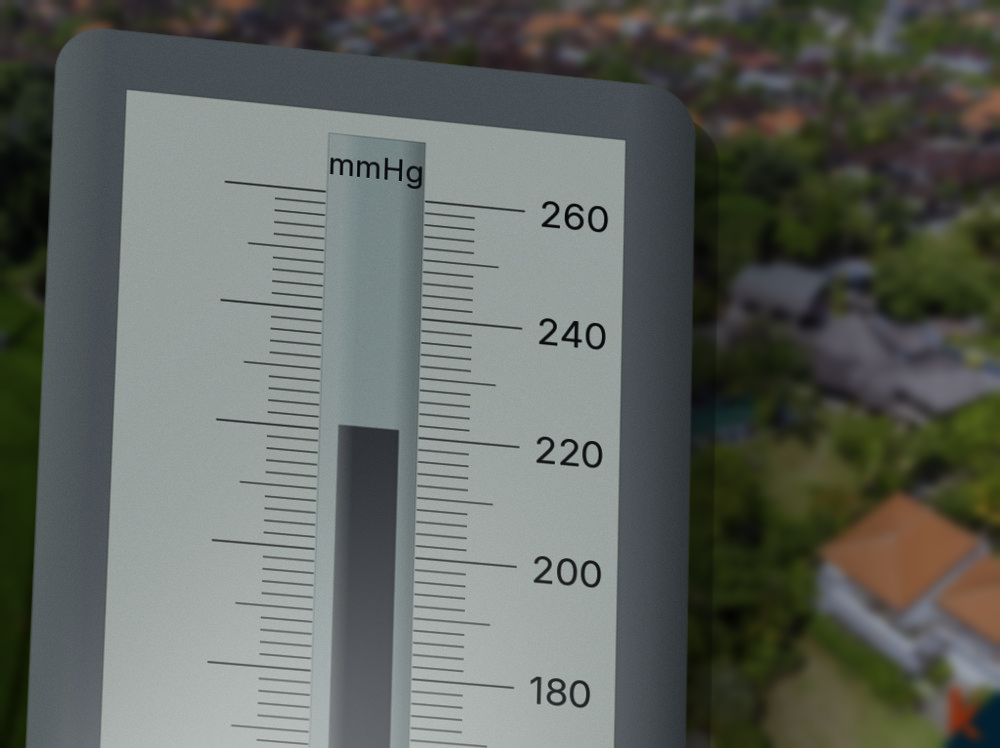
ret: {"value": 221, "unit": "mmHg"}
